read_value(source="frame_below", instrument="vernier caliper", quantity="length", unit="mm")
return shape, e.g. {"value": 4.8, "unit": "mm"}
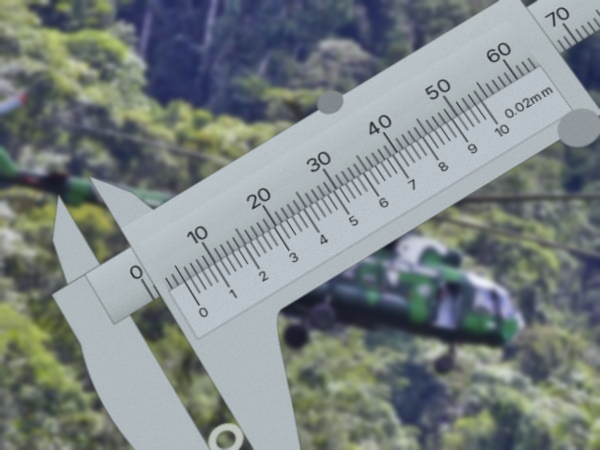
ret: {"value": 5.0, "unit": "mm"}
